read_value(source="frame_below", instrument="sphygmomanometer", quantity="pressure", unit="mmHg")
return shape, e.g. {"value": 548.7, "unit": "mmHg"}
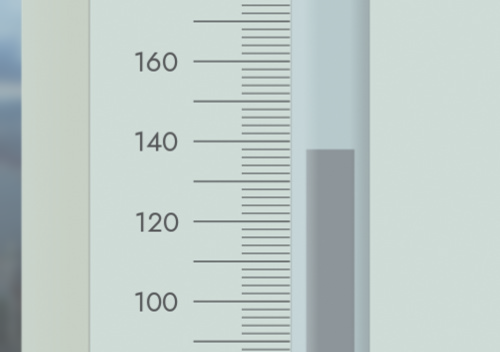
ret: {"value": 138, "unit": "mmHg"}
